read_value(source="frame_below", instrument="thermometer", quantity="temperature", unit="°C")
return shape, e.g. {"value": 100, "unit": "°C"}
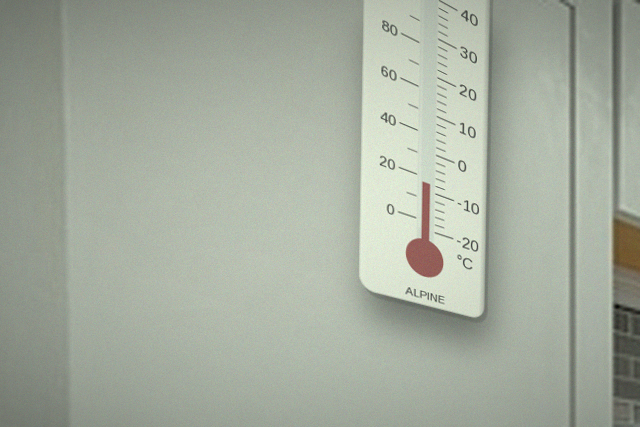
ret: {"value": -8, "unit": "°C"}
